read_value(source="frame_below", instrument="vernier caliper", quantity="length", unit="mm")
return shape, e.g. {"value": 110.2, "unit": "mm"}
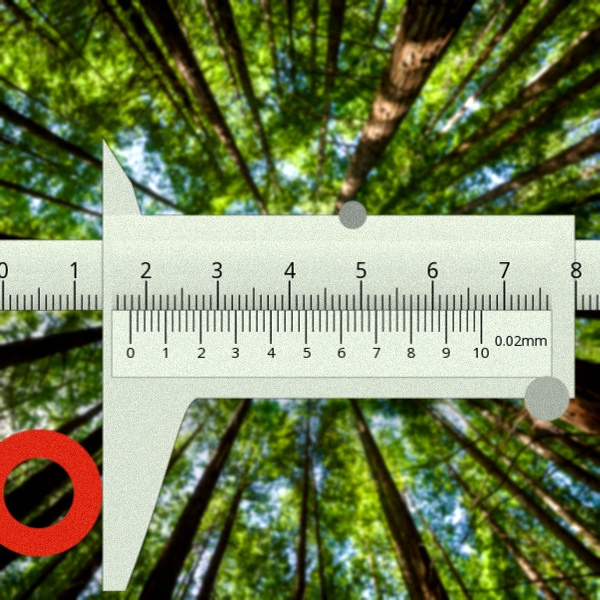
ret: {"value": 17.8, "unit": "mm"}
